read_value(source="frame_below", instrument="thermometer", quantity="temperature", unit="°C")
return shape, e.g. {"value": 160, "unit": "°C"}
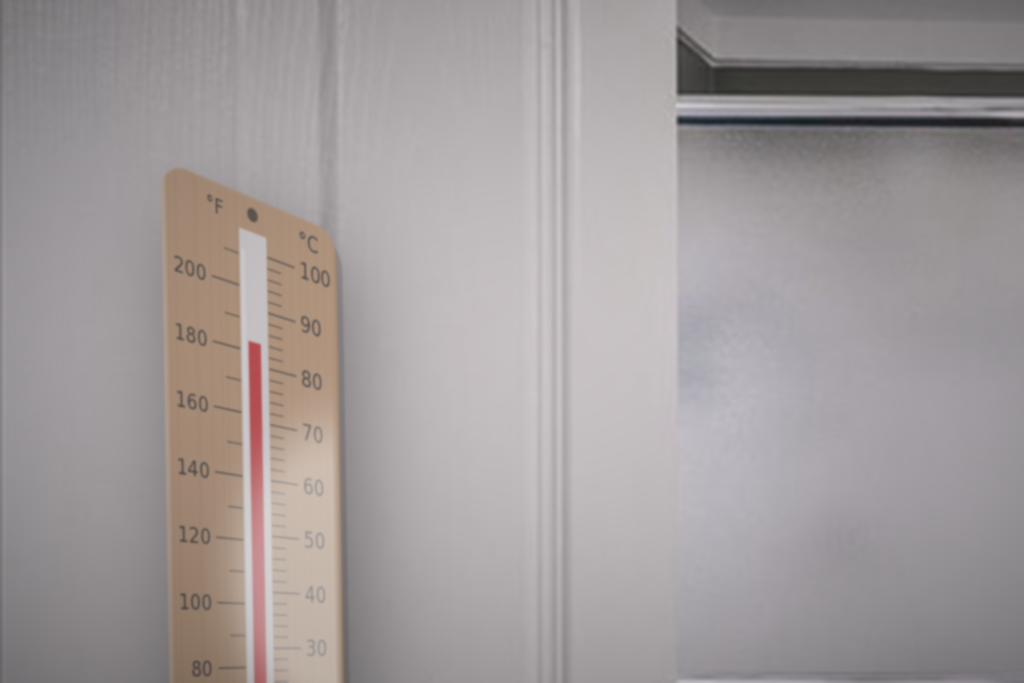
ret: {"value": 84, "unit": "°C"}
